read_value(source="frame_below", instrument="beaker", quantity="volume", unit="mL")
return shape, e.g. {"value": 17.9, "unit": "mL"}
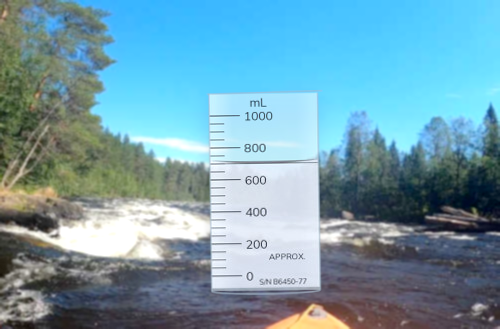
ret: {"value": 700, "unit": "mL"}
